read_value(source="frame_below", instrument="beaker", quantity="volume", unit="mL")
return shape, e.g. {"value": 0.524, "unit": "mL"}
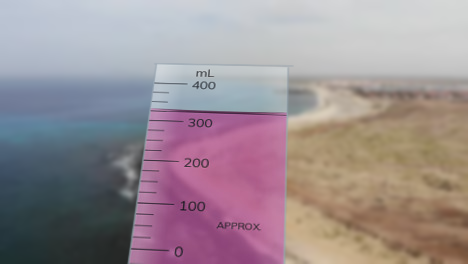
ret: {"value": 325, "unit": "mL"}
